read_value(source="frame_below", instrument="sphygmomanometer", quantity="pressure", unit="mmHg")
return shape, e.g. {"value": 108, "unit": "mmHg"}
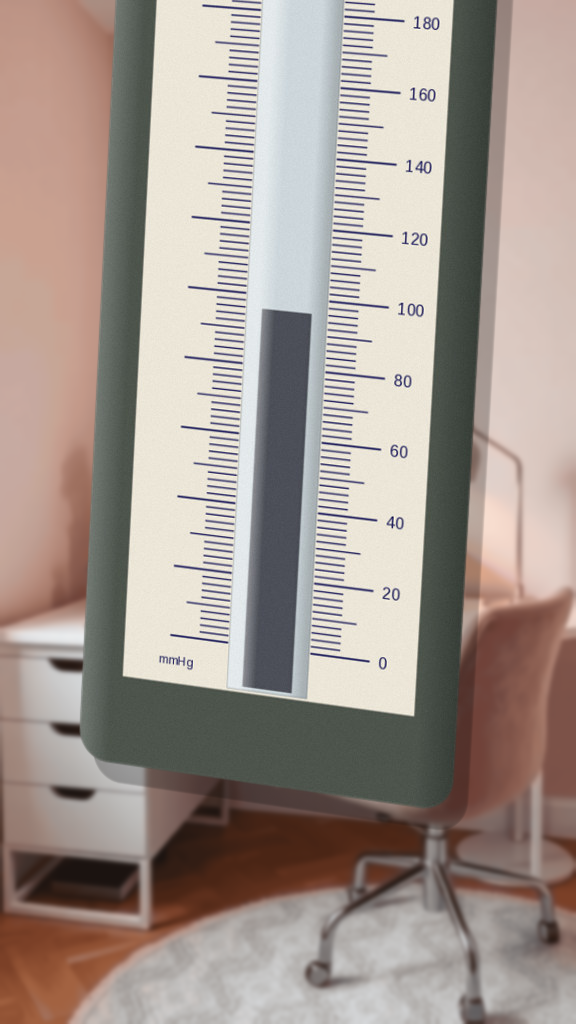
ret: {"value": 96, "unit": "mmHg"}
